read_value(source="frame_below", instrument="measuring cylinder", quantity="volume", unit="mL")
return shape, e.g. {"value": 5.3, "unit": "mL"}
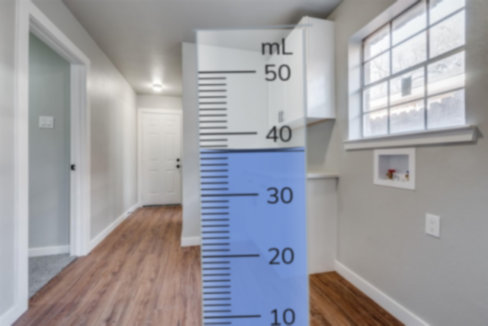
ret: {"value": 37, "unit": "mL"}
